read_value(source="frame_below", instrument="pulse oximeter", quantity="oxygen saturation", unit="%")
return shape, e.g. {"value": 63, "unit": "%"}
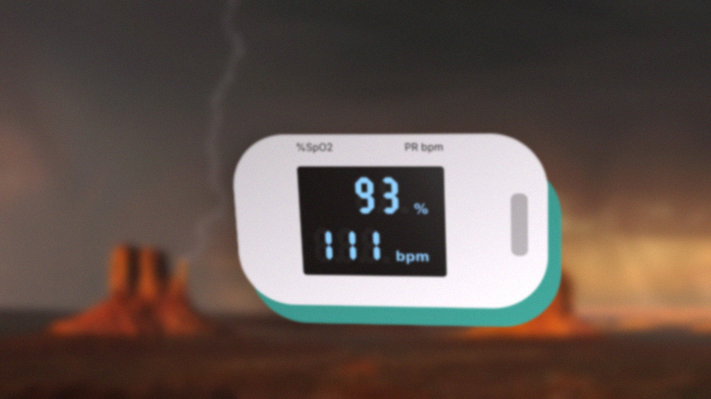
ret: {"value": 93, "unit": "%"}
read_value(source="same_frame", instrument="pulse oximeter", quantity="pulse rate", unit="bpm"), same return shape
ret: {"value": 111, "unit": "bpm"}
